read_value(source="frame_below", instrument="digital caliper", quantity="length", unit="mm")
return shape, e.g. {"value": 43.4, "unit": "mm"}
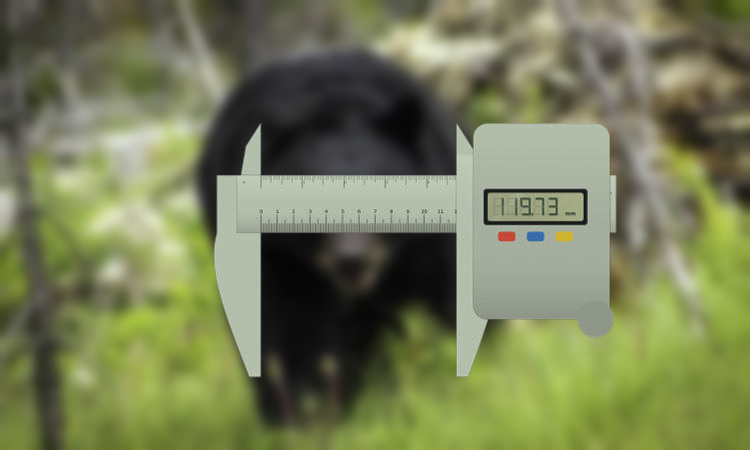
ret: {"value": 119.73, "unit": "mm"}
